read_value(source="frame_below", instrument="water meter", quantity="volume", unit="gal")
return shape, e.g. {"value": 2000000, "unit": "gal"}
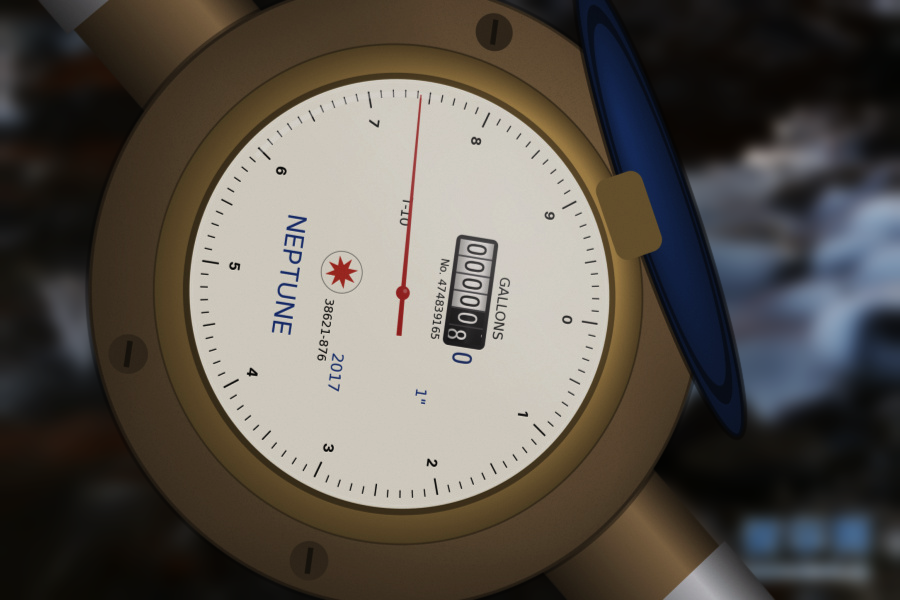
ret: {"value": 77.4, "unit": "gal"}
